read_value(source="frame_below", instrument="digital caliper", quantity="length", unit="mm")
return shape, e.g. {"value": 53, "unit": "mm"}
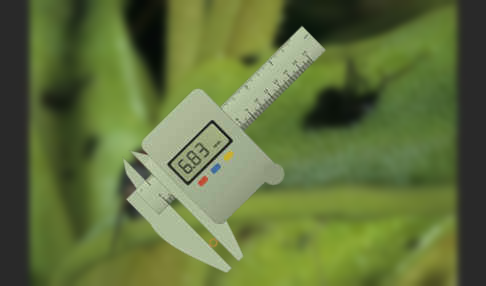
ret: {"value": 6.83, "unit": "mm"}
